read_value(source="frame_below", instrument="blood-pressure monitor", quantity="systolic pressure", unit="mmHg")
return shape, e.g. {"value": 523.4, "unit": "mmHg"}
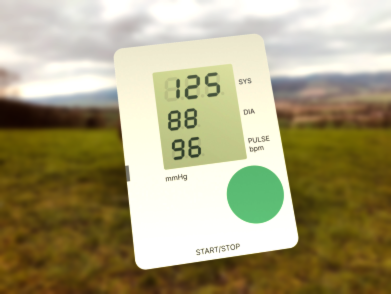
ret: {"value": 125, "unit": "mmHg"}
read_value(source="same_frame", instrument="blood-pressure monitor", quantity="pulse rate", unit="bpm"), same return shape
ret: {"value": 96, "unit": "bpm"}
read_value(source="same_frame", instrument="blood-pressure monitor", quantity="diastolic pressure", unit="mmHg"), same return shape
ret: {"value": 88, "unit": "mmHg"}
